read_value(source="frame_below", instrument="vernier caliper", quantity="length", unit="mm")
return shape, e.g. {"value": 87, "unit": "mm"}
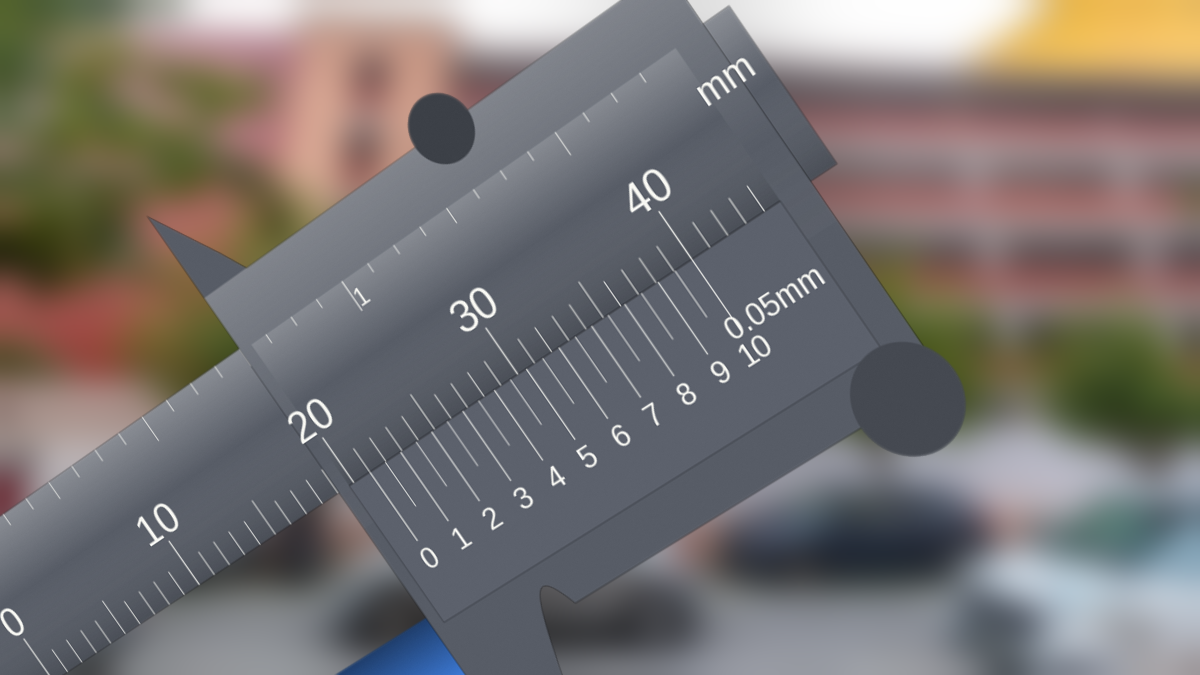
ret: {"value": 21.0, "unit": "mm"}
